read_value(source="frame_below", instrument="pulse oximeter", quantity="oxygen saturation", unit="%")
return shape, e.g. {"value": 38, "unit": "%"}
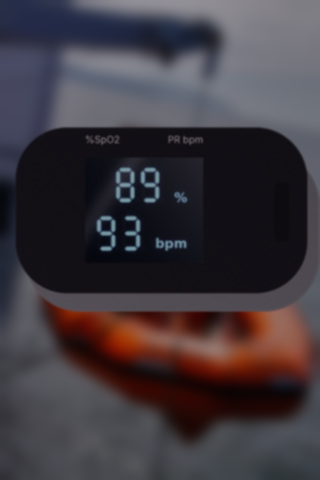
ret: {"value": 89, "unit": "%"}
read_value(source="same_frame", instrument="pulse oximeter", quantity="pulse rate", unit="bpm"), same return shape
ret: {"value": 93, "unit": "bpm"}
